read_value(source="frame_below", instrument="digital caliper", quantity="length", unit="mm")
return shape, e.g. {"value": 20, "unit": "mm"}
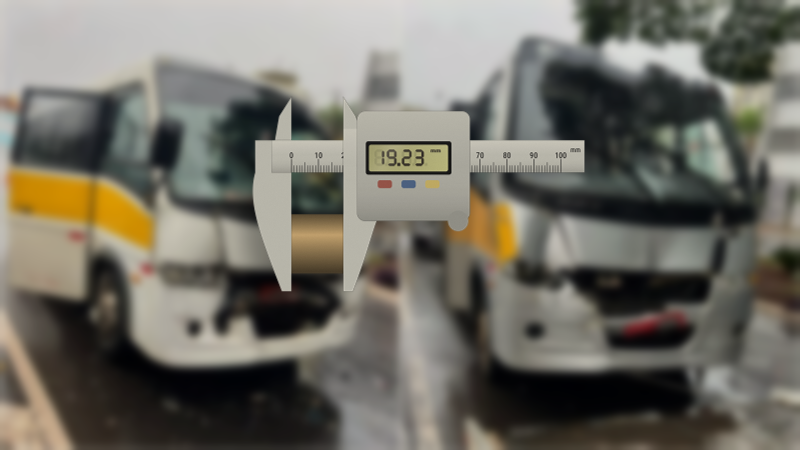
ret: {"value": 19.23, "unit": "mm"}
